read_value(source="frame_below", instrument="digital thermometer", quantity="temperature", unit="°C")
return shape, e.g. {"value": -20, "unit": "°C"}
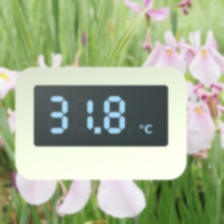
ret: {"value": 31.8, "unit": "°C"}
